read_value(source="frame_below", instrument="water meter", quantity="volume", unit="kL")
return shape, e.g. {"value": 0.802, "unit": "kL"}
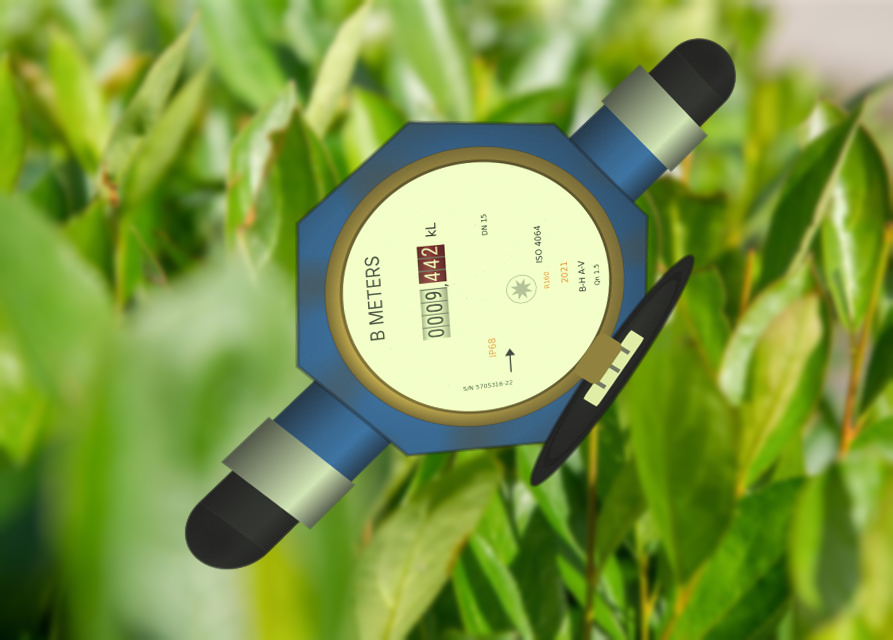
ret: {"value": 9.442, "unit": "kL"}
